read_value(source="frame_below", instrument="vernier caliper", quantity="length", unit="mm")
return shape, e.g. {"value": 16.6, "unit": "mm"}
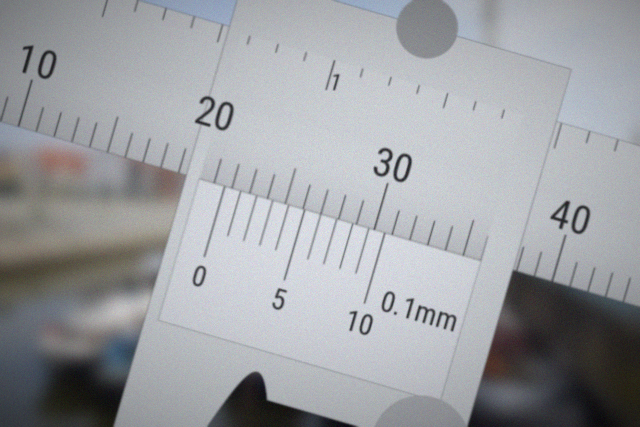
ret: {"value": 21.6, "unit": "mm"}
